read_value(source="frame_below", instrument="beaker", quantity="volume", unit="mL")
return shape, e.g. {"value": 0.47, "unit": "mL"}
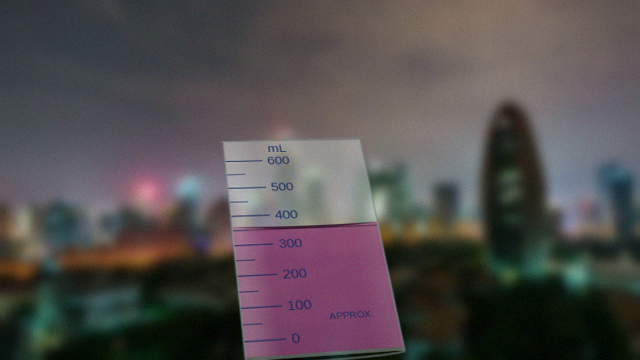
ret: {"value": 350, "unit": "mL"}
